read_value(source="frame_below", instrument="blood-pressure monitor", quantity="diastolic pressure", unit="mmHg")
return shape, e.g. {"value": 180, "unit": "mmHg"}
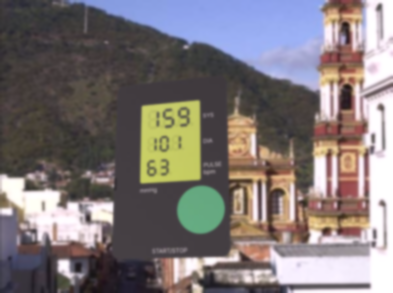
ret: {"value": 101, "unit": "mmHg"}
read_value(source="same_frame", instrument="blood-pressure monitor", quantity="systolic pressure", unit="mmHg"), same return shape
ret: {"value": 159, "unit": "mmHg"}
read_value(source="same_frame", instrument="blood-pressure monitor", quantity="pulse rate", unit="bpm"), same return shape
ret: {"value": 63, "unit": "bpm"}
